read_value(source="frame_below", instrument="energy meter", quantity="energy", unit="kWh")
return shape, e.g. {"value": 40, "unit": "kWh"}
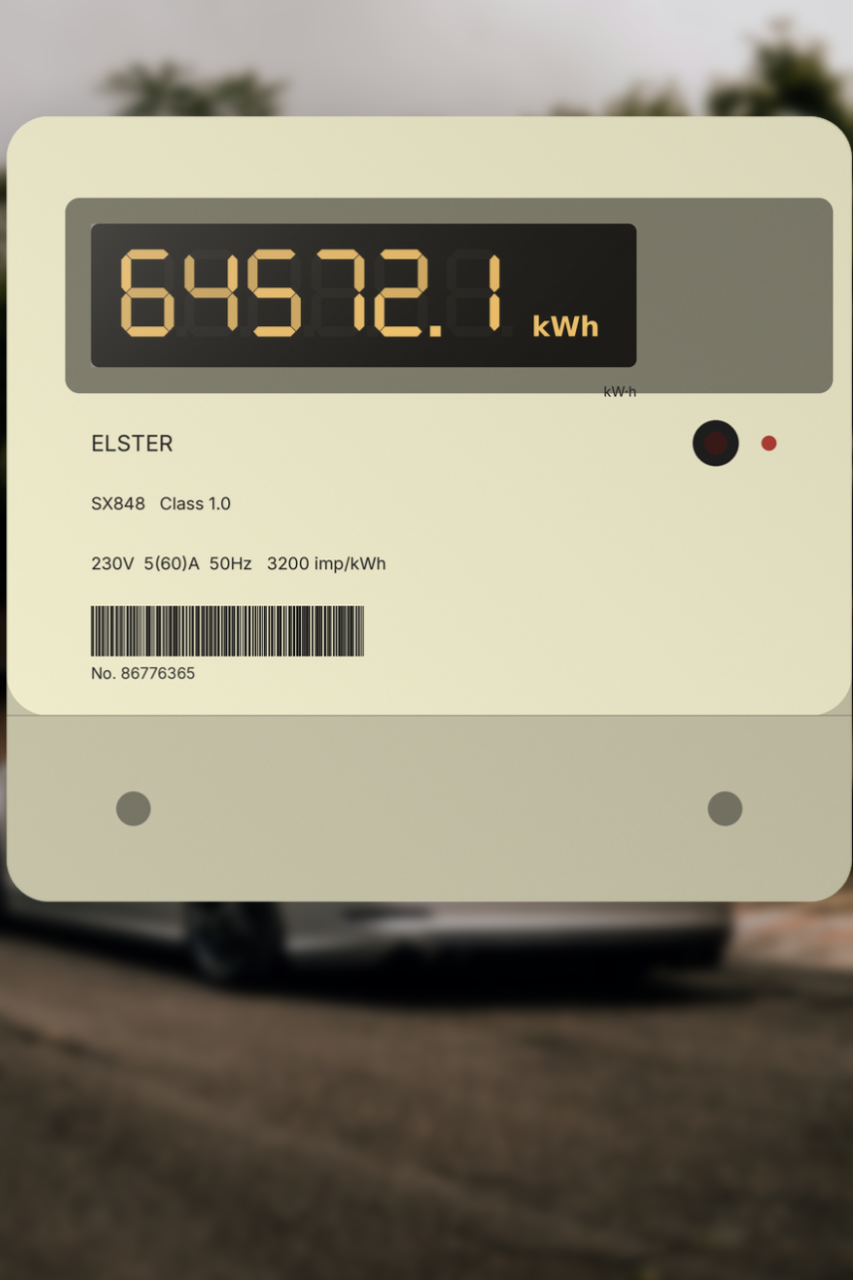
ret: {"value": 64572.1, "unit": "kWh"}
